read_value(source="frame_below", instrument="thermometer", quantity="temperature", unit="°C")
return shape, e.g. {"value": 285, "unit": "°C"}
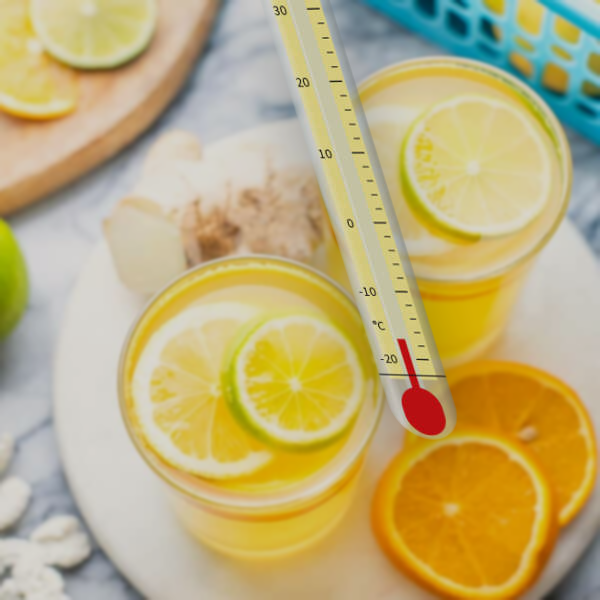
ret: {"value": -17, "unit": "°C"}
